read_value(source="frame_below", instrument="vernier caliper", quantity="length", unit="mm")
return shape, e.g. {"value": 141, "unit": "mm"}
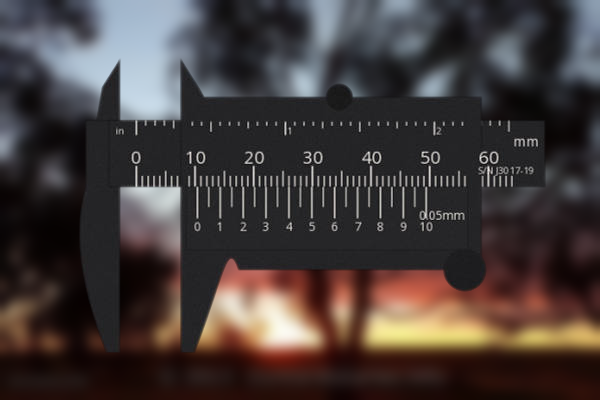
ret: {"value": 10.4, "unit": "mm"}
